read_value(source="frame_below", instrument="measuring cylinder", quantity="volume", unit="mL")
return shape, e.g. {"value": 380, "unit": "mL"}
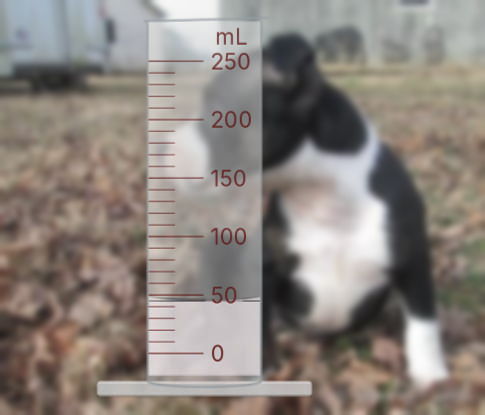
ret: {"value": 45, "unit": "mL"}
